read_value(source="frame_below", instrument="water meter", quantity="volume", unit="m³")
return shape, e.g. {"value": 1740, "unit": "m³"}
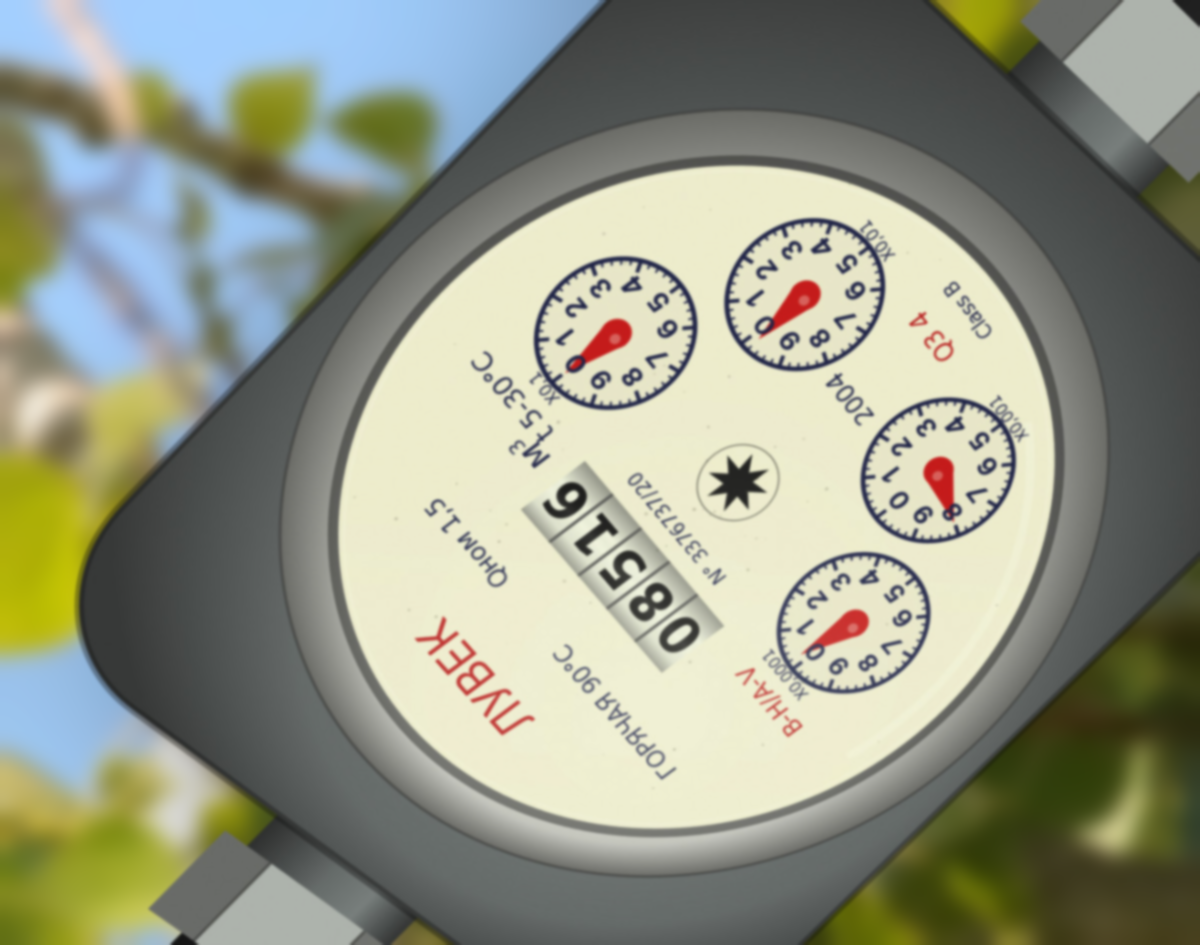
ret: {"value": 8515.9980, "unit": "m³"}
